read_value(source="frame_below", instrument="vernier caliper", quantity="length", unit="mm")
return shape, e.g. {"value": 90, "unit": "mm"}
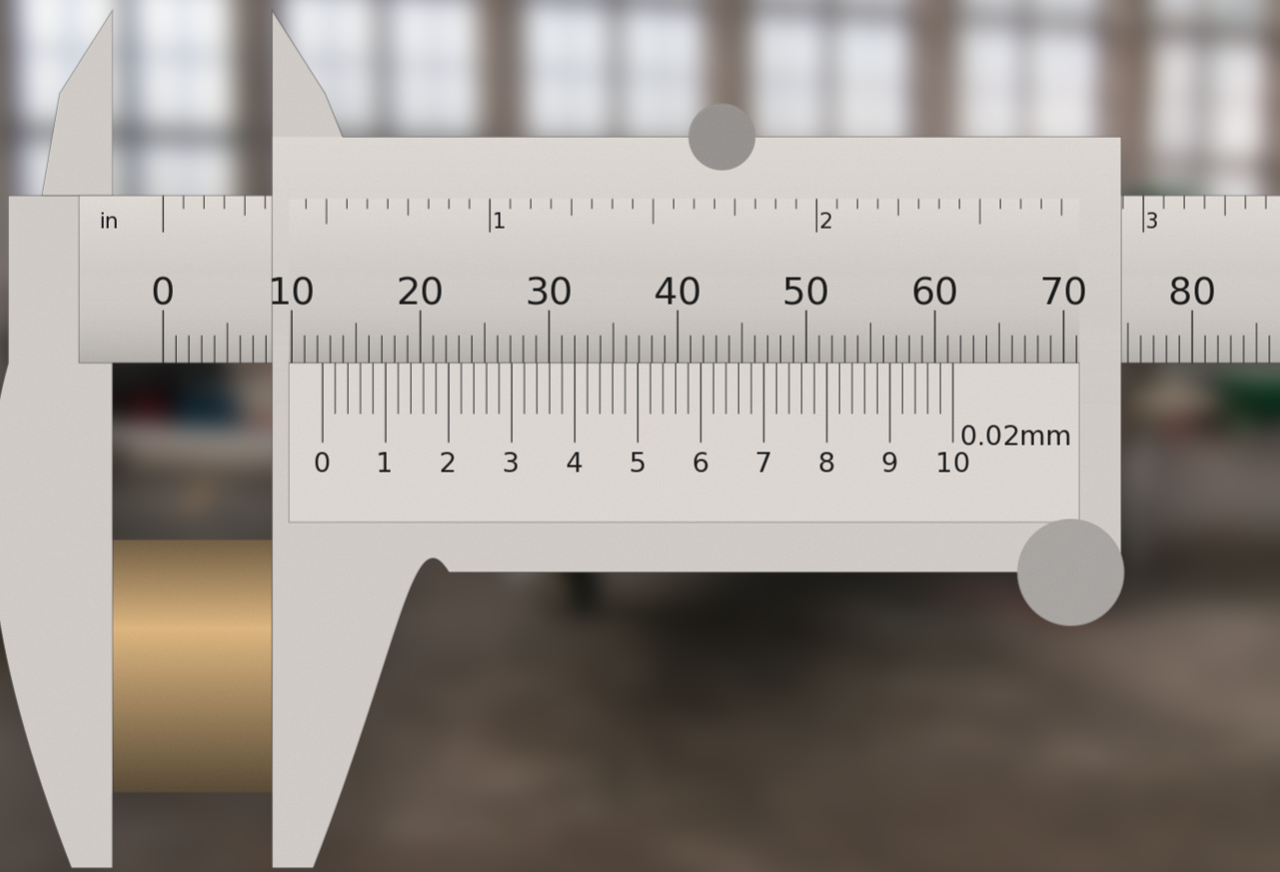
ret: {"value": 12.4, "unit": "mm"}
